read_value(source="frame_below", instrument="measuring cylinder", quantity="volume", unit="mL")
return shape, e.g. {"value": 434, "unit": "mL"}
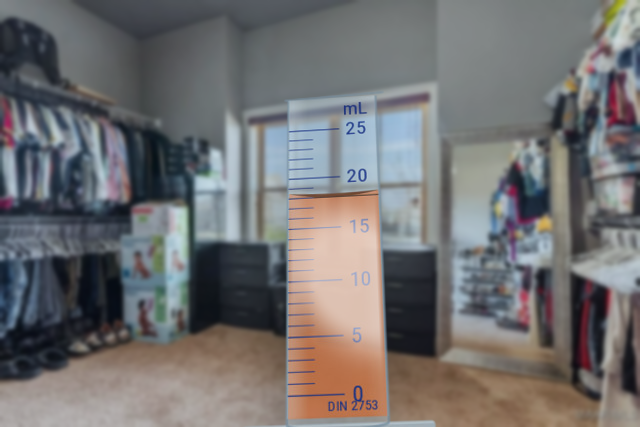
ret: {"value": 18, "unit": "mL"}
